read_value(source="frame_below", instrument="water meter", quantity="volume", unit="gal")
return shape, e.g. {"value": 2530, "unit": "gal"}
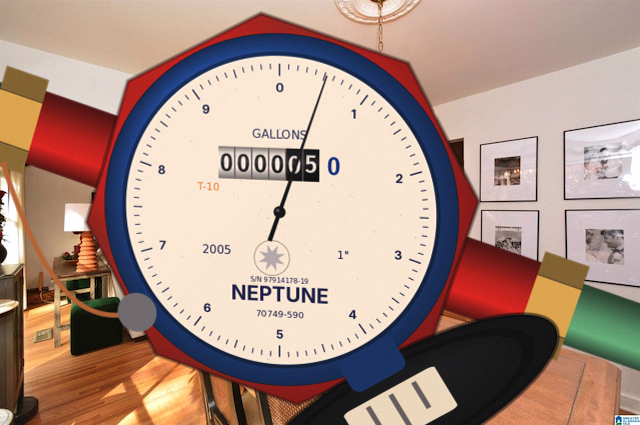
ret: {"value": 50.5, "unit": "gal"}
